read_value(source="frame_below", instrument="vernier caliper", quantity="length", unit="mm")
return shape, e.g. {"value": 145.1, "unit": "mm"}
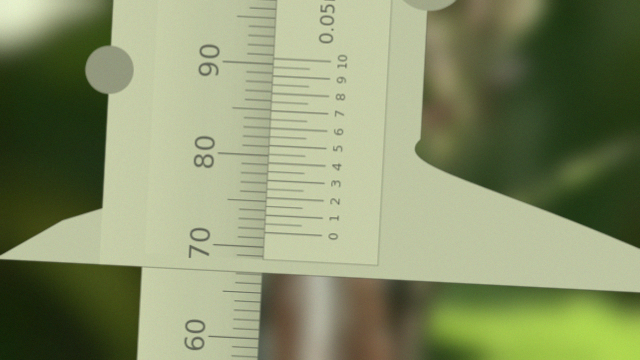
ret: {"value": 71.6, "unit": "mm"}
